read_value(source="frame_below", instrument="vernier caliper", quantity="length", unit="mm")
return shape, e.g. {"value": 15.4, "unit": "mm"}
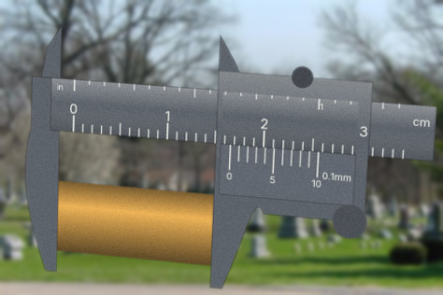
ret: {"value": 16.6, "unit": "mm"}
